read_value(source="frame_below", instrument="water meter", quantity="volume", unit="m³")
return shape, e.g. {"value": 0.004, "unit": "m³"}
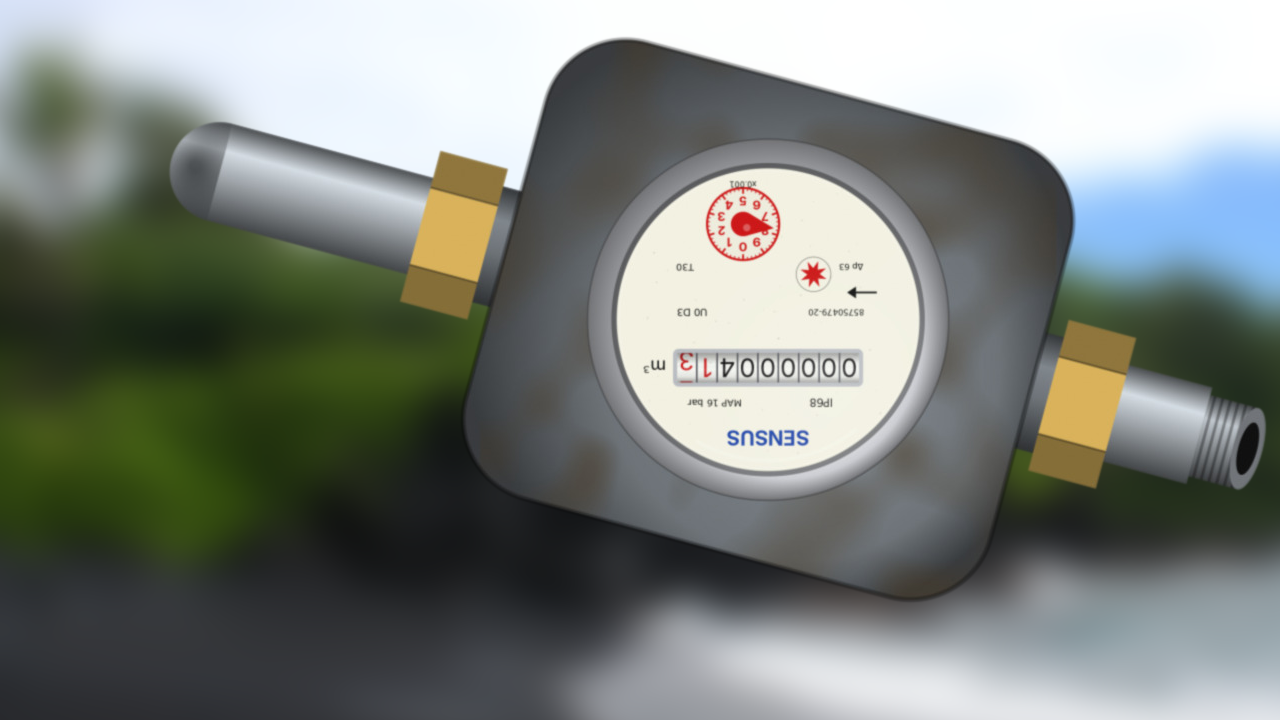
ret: {"value": 4.127, "unit": "m³"}
